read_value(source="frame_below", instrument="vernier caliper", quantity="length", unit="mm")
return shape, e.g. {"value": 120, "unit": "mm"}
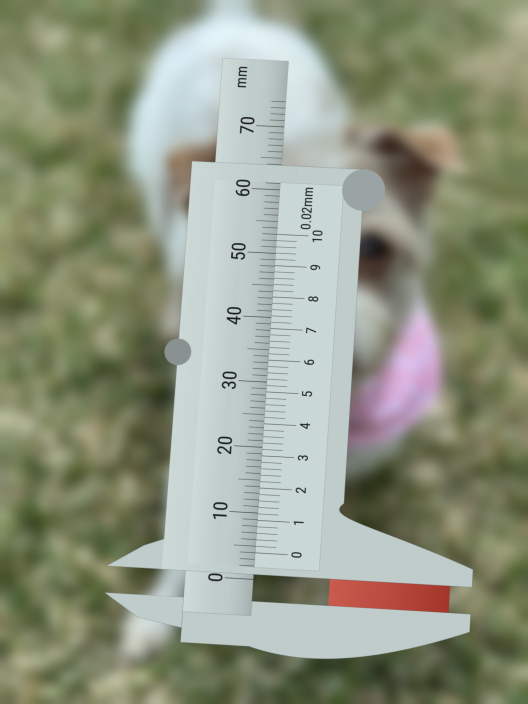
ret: {"value": 4.0, "unit": "mm"}
